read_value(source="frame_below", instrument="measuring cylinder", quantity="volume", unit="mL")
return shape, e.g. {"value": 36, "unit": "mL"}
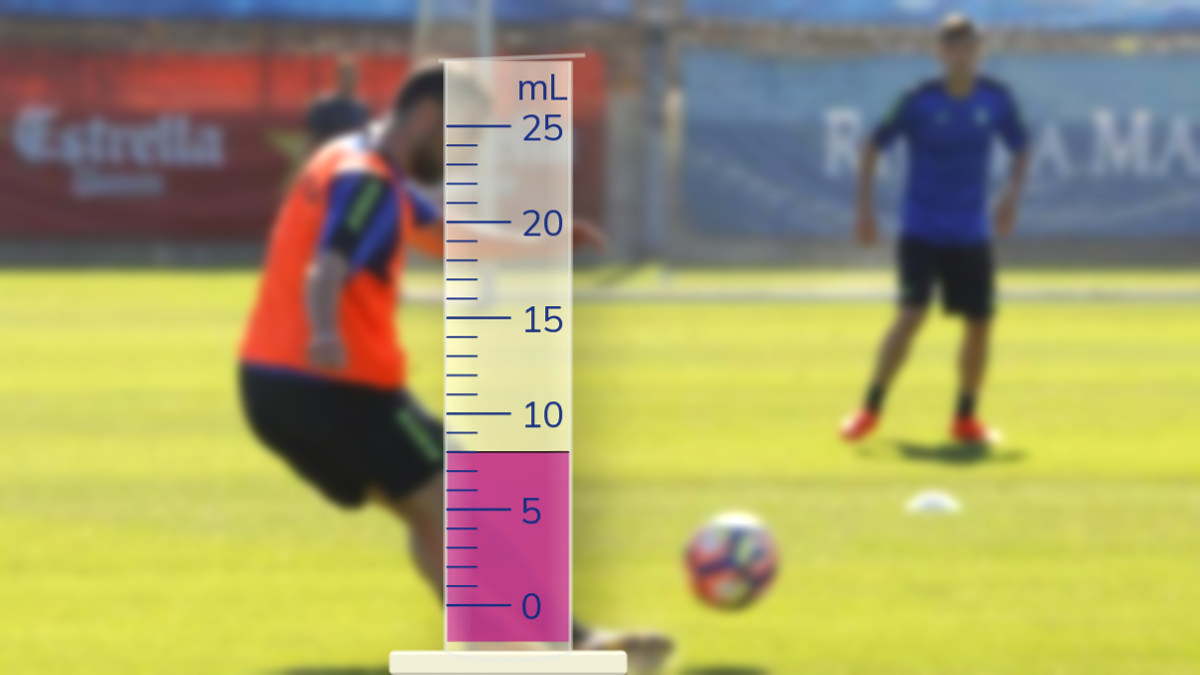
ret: {"value": 8, "unit": "mL"}
